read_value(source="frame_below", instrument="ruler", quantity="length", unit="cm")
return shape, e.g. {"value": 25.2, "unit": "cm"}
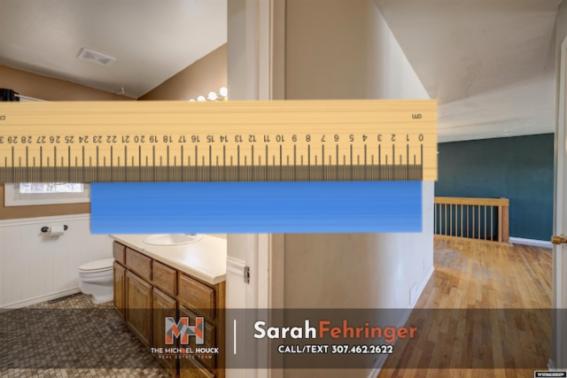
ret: {"value": 23.5, "unit": "cm"}
